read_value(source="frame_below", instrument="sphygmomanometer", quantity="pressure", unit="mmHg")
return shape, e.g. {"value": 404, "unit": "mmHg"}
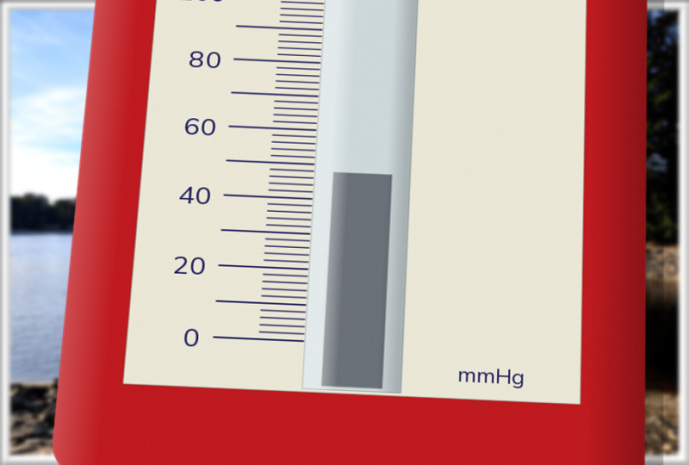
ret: {"value": 48, "unit": "mmHg"}
